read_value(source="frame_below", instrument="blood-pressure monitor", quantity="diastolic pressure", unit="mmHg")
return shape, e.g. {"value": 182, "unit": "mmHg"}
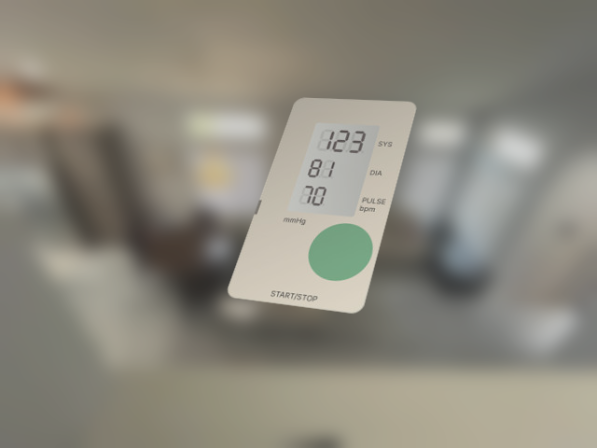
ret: {"value": 81, "unit": "mmHg"}
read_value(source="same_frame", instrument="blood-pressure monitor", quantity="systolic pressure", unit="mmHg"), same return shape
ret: {"value": 123, "unit": "mmHg"}
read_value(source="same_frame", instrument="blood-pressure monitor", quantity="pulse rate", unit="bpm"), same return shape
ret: {"value": 70, "unit": "bpm"}
